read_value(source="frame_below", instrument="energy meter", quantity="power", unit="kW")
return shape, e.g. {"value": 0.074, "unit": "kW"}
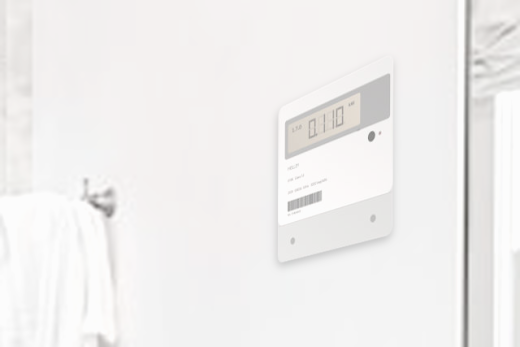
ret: {"value": 0.110, "unit": "kW"}
